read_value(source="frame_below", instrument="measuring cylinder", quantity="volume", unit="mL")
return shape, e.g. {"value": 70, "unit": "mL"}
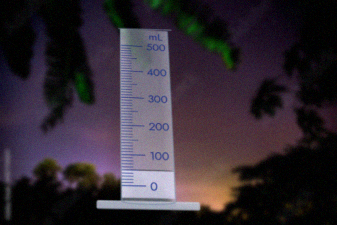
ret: {"value": 50, "unit": "mL"}
